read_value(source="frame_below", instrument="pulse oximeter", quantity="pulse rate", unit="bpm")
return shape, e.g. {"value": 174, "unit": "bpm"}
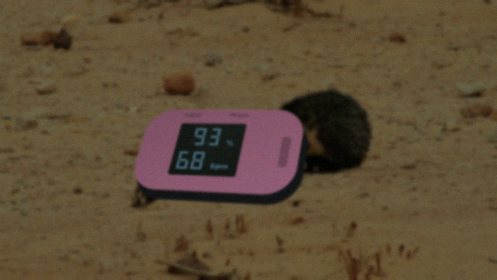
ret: {"value": 68, "unit": "bpm"}
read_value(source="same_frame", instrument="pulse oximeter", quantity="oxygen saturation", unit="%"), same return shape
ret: {"value": 93, "unit": "%"}
